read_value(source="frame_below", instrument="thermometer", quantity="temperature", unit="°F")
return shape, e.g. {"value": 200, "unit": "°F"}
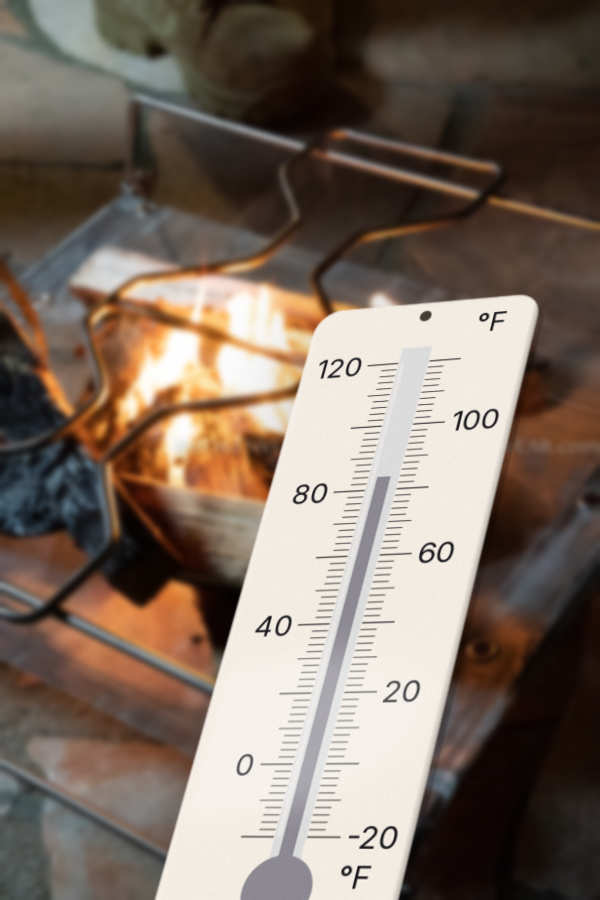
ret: {"value": 84, "unit": "°F"}
